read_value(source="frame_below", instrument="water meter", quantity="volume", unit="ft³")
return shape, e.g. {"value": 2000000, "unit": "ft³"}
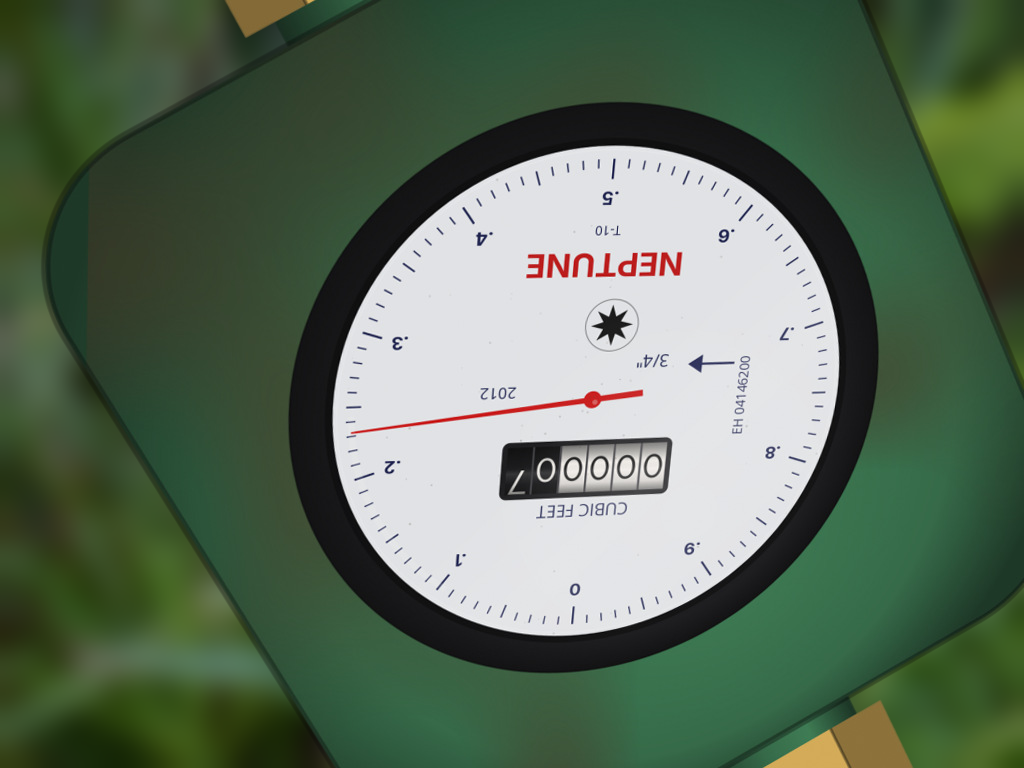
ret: {"value": 7.23, "unit": "ft³"}
